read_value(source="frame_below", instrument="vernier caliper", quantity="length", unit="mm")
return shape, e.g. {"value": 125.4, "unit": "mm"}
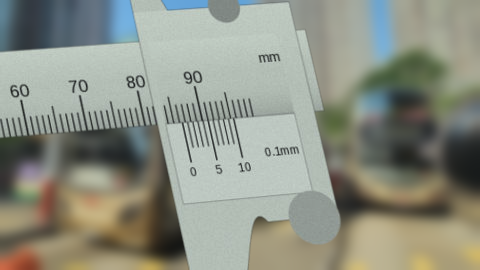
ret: {"value": 86.5, "unit": "mm"}
